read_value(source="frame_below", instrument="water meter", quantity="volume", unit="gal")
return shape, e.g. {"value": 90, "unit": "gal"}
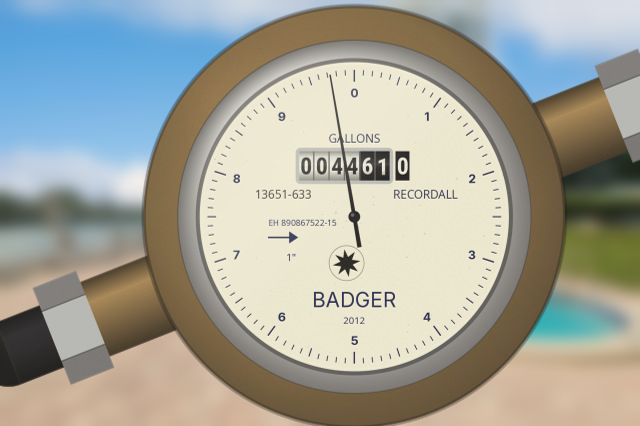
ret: {"value": 44609.7, "unit": "gal"}
